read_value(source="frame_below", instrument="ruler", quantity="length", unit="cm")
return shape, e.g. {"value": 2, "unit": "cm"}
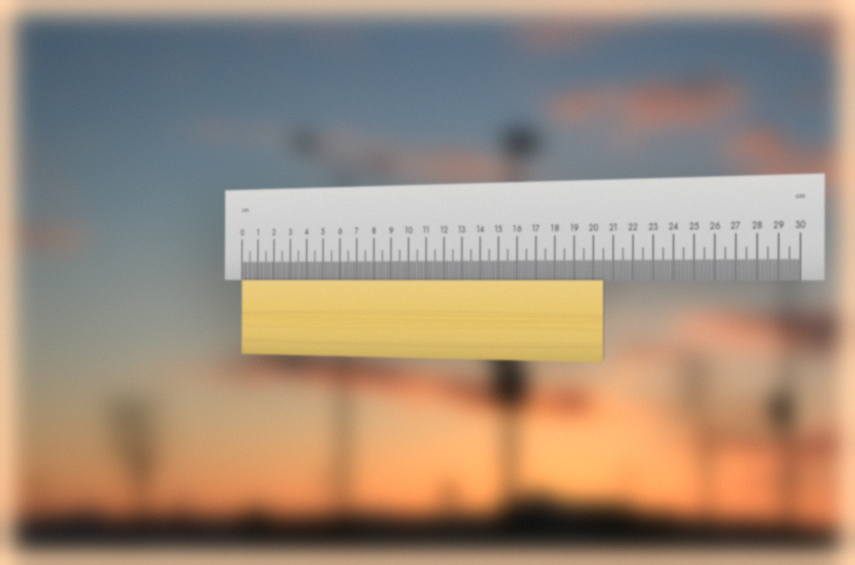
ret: {"value": 20.5, "unit": "cm"}
